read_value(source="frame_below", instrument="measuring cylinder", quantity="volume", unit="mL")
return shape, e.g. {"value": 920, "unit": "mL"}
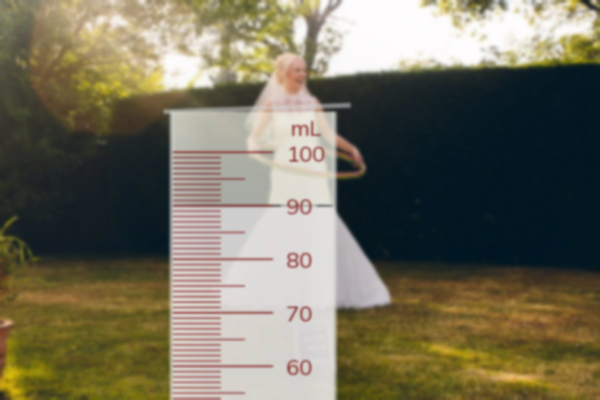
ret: {"value": 90, "unit": "mL"}
